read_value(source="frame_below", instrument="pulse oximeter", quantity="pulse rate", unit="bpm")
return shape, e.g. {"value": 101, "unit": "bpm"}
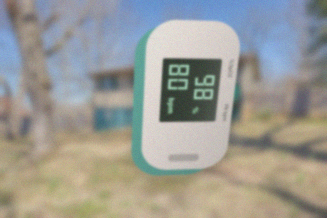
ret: {"value": 80, "unit": "bpm"}
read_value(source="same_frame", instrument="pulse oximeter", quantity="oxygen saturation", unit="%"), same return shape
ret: {"value": 98, "unit": "%"}
